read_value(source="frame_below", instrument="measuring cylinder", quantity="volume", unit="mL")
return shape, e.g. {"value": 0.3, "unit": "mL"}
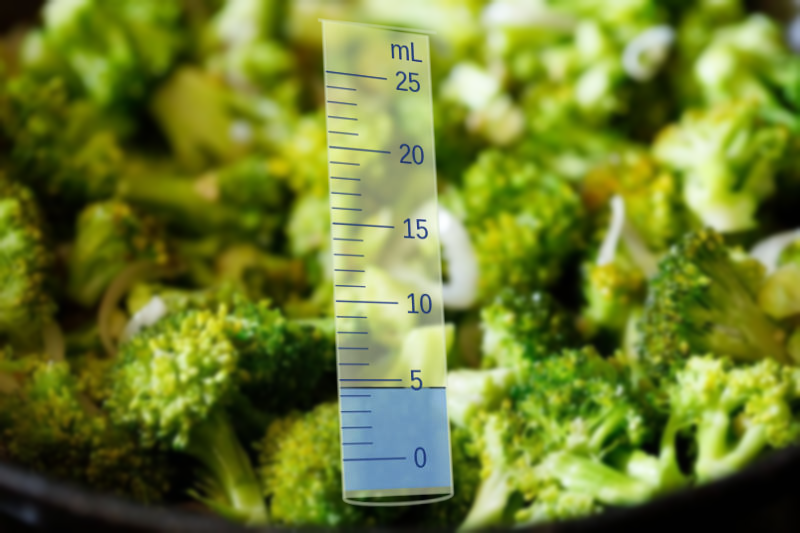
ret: {"value": 4.5, "unit": "mL"}
